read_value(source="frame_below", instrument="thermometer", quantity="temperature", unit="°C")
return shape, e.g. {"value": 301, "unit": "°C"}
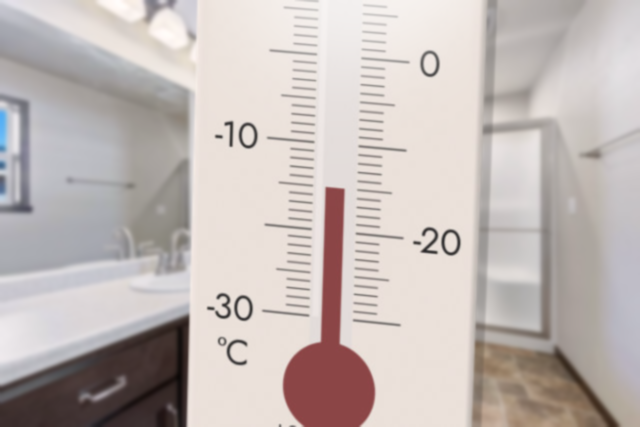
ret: {"value": -15, "unit": "°C"}
